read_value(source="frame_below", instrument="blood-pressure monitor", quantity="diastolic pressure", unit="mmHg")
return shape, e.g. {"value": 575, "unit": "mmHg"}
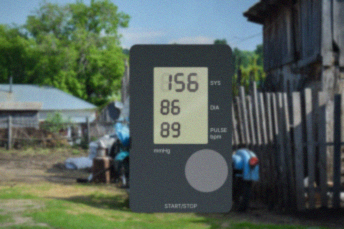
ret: {"value": 86, "unit": "mmHg"}
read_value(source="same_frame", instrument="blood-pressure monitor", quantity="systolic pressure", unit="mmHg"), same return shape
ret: {"value": 156, "unit": "mmHg"}
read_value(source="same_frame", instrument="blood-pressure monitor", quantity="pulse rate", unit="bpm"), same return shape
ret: {"value": 89, "unit": "bpm"}
